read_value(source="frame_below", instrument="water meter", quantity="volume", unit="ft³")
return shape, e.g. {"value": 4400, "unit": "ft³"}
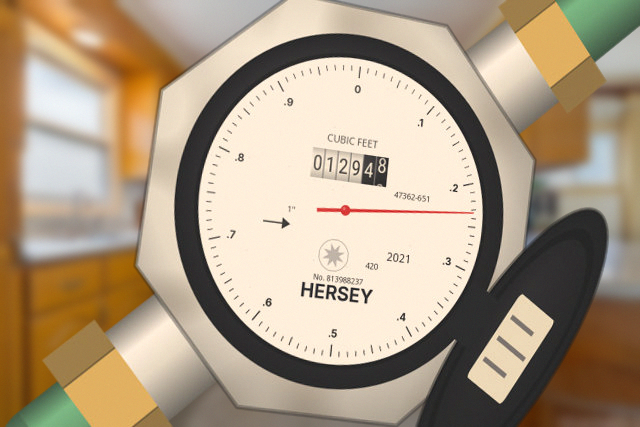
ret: {"value": 12948.23, "unit": "ft³"}
